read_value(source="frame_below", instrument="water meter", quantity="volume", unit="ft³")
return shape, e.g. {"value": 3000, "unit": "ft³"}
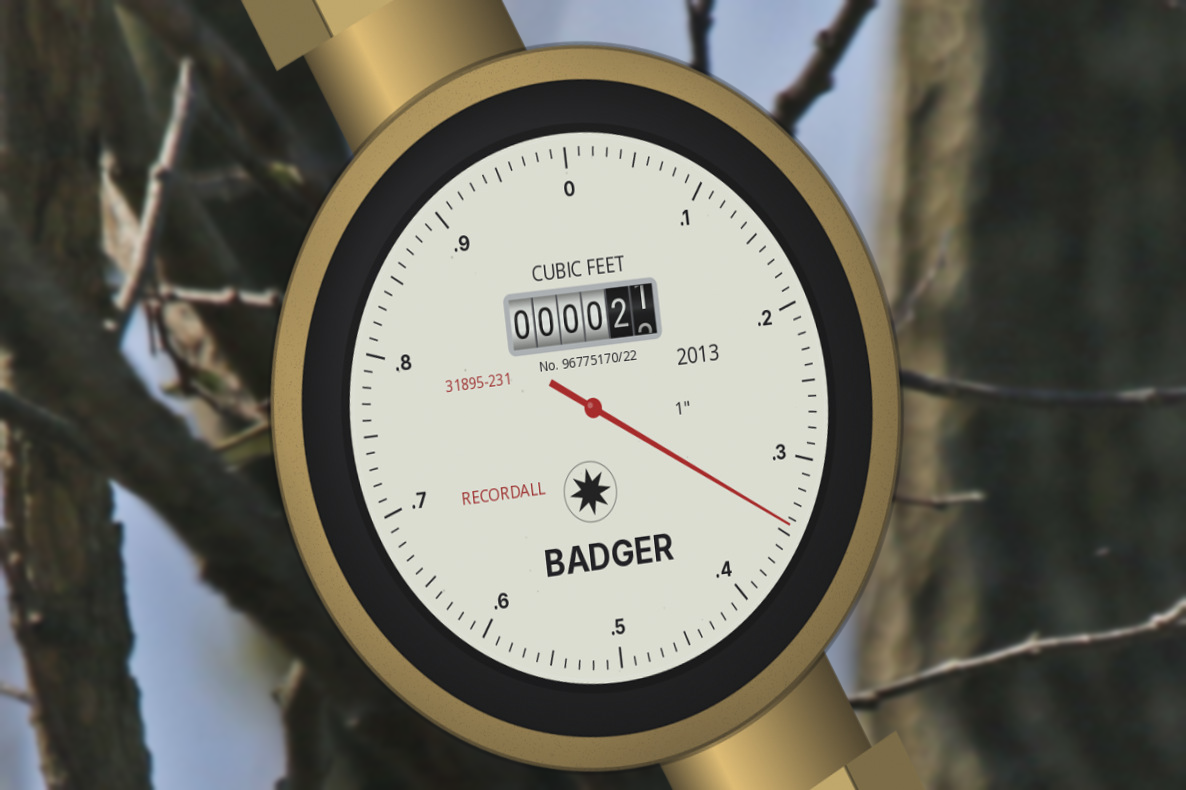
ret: {"value": 21.34, "unit": "ft³"}
